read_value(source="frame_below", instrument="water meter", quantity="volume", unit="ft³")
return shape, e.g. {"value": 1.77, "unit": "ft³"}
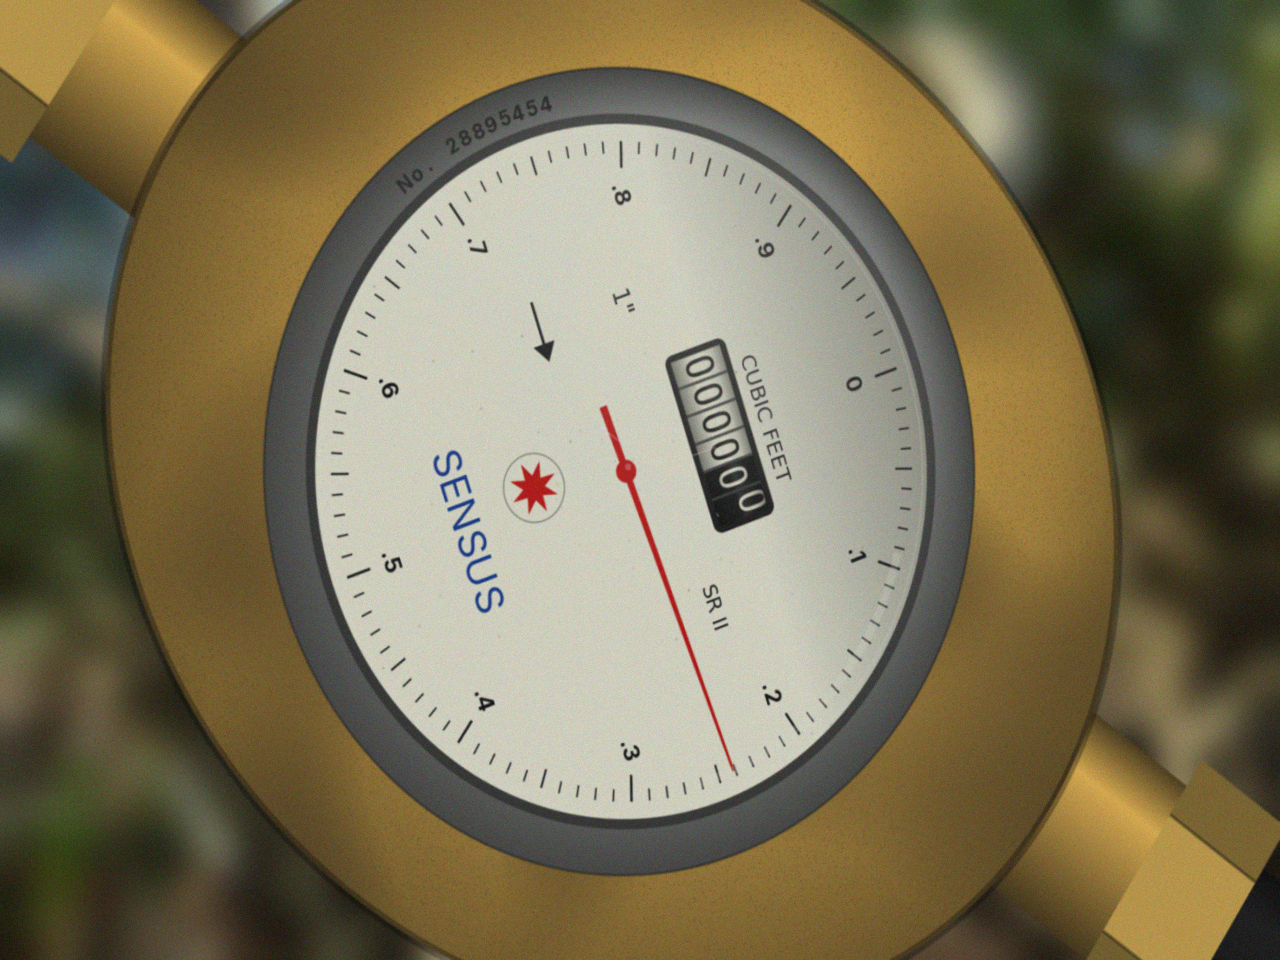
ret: {"value": 0.24, "unit": "ft³"}
